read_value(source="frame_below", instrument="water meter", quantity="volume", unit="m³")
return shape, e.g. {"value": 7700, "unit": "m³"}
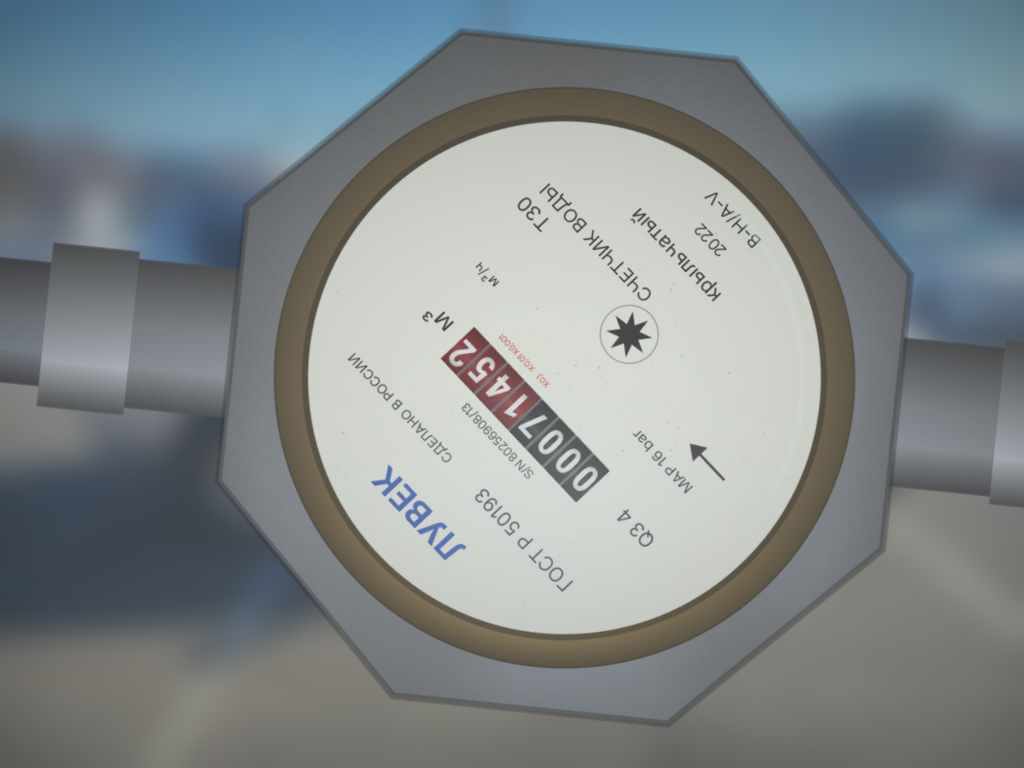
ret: {"value": 7.1452, "unit": "m³"}
